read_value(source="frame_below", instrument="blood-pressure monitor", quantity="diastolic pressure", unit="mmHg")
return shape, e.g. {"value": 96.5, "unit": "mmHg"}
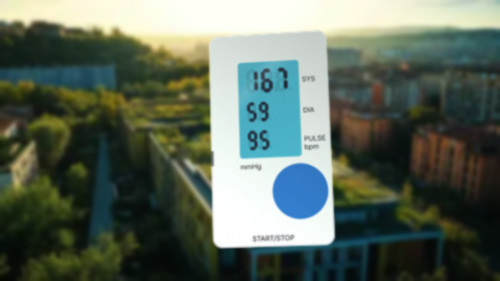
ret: {"value": 59, "unit": "mmHg"}
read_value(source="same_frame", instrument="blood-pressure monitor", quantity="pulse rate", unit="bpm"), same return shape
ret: {"value": 95, "unit": "bpm"}
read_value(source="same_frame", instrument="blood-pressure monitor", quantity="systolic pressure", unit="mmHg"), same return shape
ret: {"value": 167, "unit": "mmHg"}
